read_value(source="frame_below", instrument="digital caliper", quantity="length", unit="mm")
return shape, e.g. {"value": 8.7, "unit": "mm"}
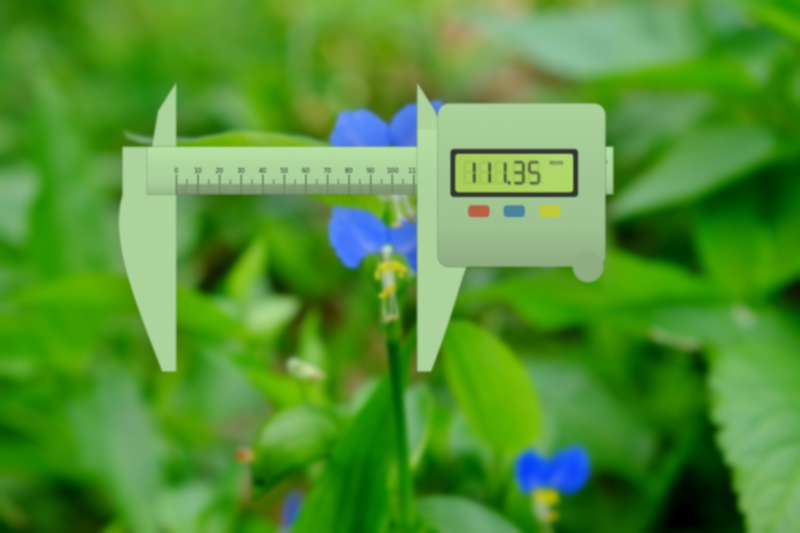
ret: {"value": 111.35, "unit": "mm"}
